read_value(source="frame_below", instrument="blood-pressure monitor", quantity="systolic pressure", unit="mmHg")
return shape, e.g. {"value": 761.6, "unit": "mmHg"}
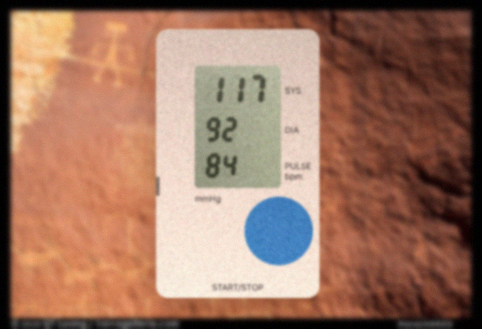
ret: {"value": 117, "unit": "mmHg"}
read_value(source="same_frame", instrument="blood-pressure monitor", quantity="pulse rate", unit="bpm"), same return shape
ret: {"value": 84, "unit": "bpm"}
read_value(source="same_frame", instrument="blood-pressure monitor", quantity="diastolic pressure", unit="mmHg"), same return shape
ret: {"value": 92, "unit": "mmHg"}
